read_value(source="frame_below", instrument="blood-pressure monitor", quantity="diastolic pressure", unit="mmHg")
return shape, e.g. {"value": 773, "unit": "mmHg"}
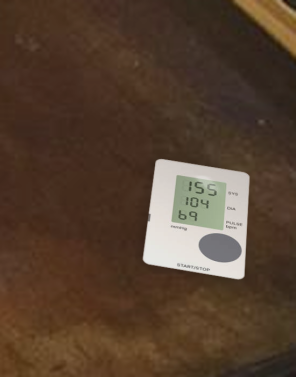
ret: {"value": 104, "unit": "mmHg"}
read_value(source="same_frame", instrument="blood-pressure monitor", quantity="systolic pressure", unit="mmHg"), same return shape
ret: {"value": 155, "unit": "mmHg"}
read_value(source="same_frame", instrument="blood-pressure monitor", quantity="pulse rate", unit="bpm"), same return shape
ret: {"value": 69, "unit": "bpm"}
